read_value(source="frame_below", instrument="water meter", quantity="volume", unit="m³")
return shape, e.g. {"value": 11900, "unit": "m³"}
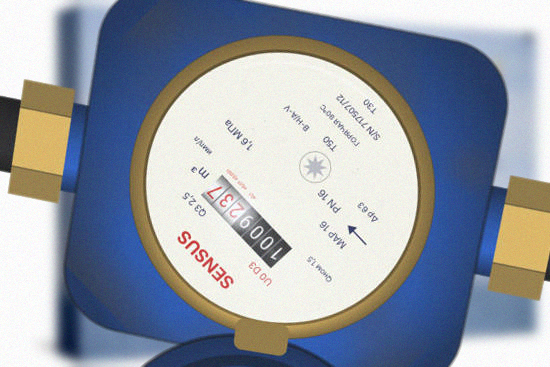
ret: {"value": 1009.237, "unit": "m³"}
